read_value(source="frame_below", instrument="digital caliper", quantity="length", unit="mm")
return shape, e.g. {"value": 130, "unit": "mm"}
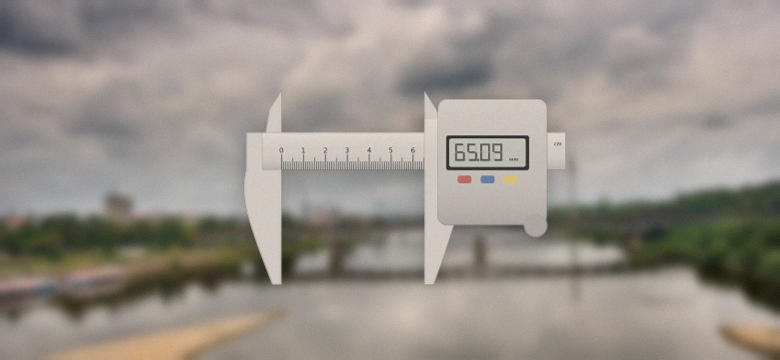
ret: {"value": 65.09, "unit": "mm"}
